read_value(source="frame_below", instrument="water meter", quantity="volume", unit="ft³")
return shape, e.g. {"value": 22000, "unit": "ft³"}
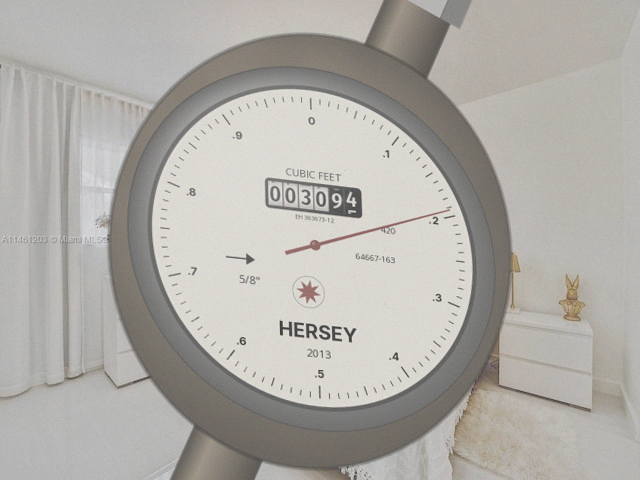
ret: {"value": 3094.19, "unit": "ft³"}
